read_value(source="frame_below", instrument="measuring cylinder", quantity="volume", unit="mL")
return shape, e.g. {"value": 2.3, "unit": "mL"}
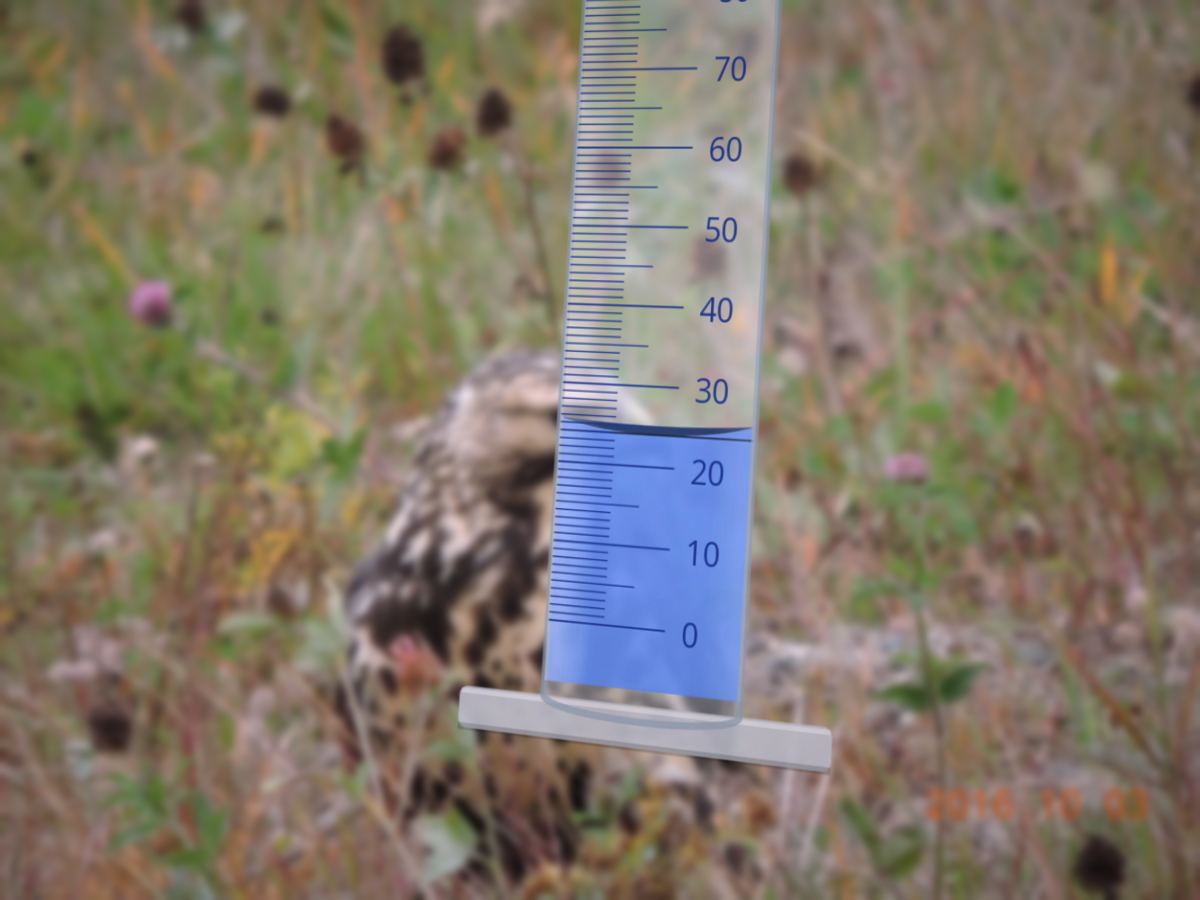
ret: {"value": 24, "unit": "mL"}
